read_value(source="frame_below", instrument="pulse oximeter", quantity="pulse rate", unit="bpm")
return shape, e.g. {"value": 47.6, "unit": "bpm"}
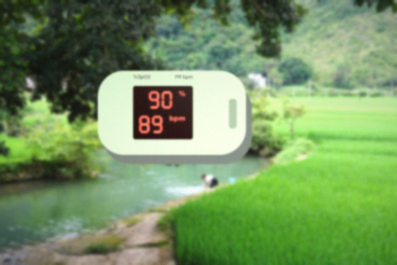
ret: {"value": 89, "unit": "bpm"}
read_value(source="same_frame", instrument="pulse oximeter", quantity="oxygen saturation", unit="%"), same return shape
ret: {"value": 90, "unit": "%"}
